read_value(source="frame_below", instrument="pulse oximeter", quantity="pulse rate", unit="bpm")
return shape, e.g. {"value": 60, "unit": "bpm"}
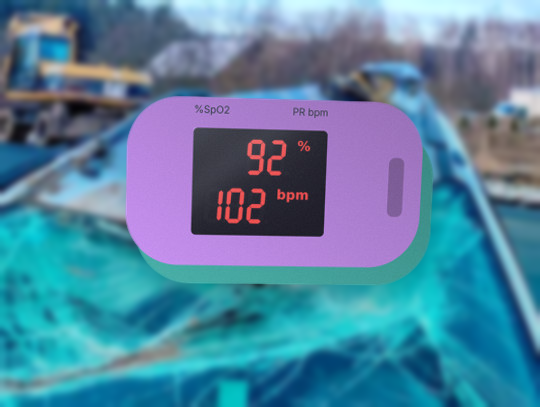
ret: {"value": 102, "unit": "bpm"}
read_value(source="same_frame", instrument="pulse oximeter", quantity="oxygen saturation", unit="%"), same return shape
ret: {"value": 92, "unit": "%"}
